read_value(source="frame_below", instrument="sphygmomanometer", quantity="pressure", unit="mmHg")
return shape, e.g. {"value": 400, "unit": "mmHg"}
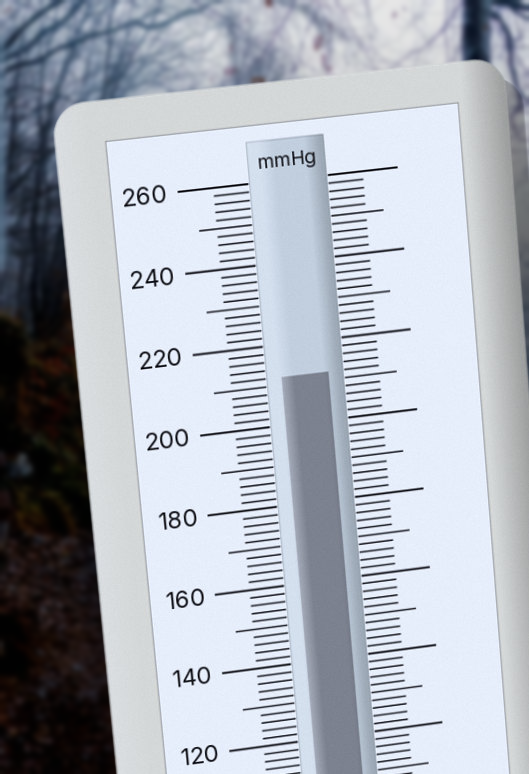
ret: {"value": 212, "unit": "mmHg"}
